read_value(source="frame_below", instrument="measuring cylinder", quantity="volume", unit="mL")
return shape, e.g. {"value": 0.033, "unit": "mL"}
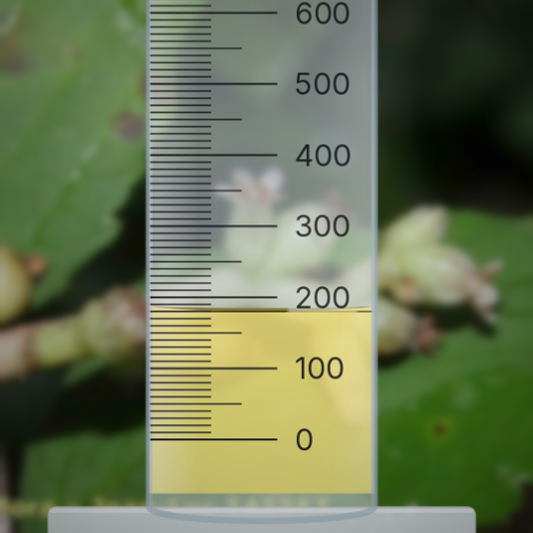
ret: {"value": 180, "unit": "mL"}
